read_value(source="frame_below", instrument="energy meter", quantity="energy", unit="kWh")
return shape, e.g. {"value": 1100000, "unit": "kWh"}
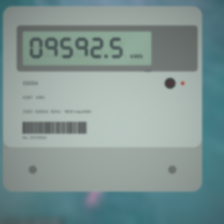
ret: {"value": 9592.5, "unit": "kWh"}
